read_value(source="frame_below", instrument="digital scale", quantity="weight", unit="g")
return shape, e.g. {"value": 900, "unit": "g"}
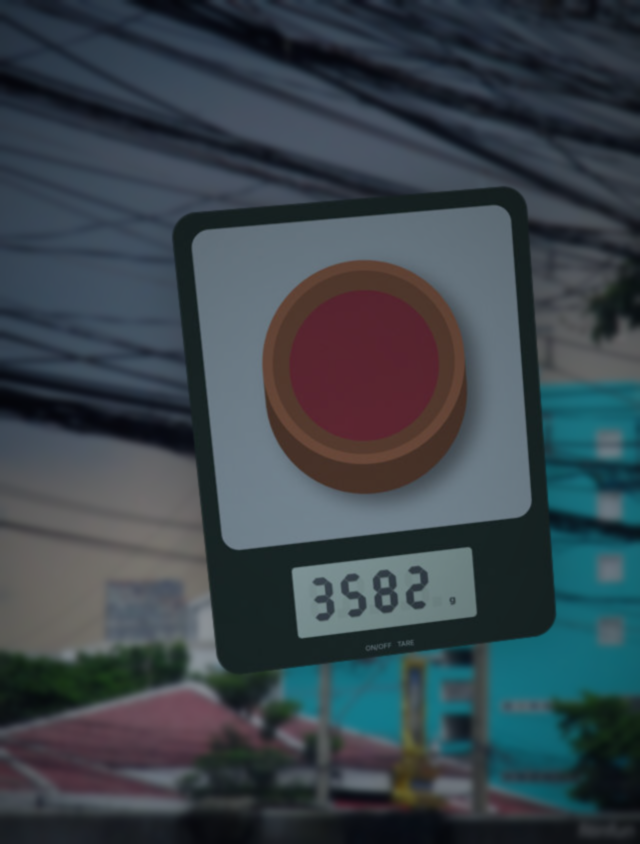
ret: {"value": 3582, "unit": "g"}
